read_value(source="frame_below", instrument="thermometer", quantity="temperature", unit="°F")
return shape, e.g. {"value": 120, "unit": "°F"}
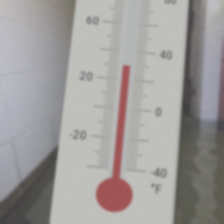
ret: {"value": 30, "unit": "°F"}
